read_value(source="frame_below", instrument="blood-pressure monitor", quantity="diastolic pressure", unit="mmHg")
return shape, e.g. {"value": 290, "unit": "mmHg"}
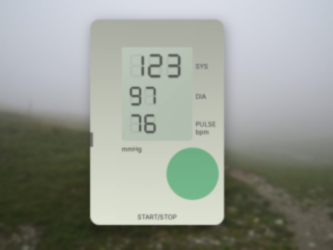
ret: {"value": 97, "unit": "mmHg"}
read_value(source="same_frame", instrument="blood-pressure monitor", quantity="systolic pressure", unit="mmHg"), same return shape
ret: {"value": 123, "unit": "mmHg"}
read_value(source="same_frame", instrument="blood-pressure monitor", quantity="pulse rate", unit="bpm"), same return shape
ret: {"value": 76, "unit": "bpm"}
